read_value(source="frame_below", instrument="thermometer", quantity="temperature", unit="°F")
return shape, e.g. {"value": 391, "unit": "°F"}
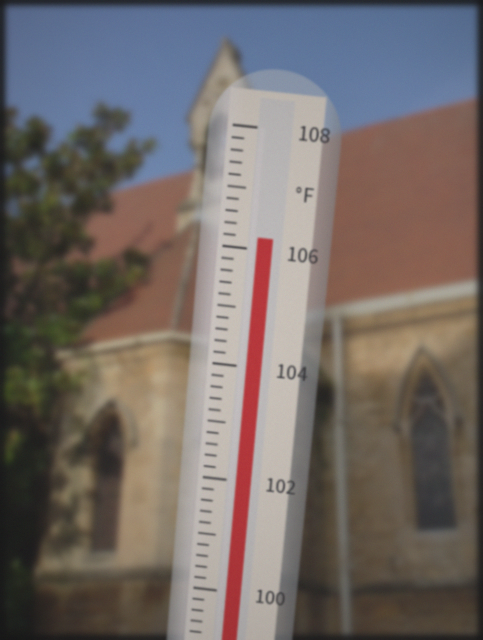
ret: {"value": 106.2, "unit": "°F"}
